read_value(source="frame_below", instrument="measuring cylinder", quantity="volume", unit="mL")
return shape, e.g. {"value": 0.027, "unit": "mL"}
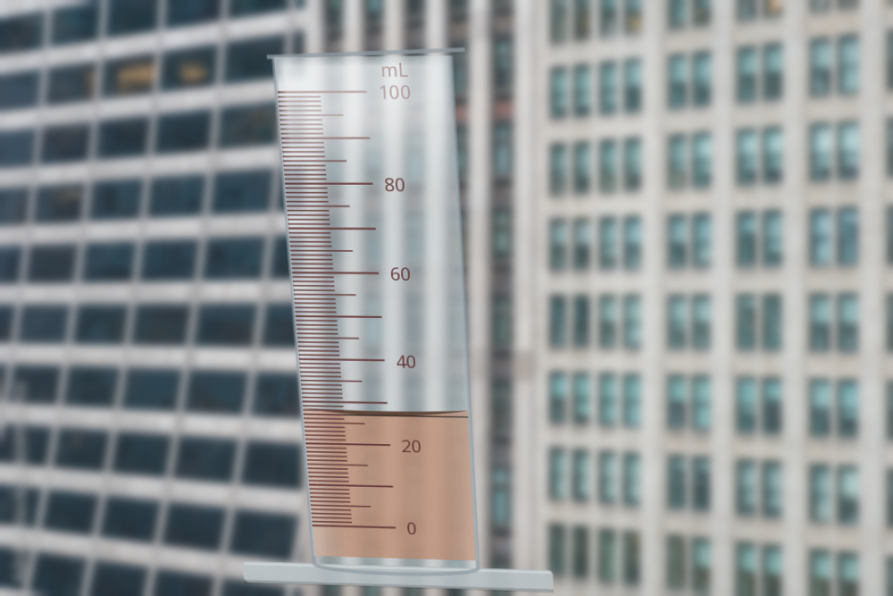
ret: {"value": 27, "unit": "mL"}
